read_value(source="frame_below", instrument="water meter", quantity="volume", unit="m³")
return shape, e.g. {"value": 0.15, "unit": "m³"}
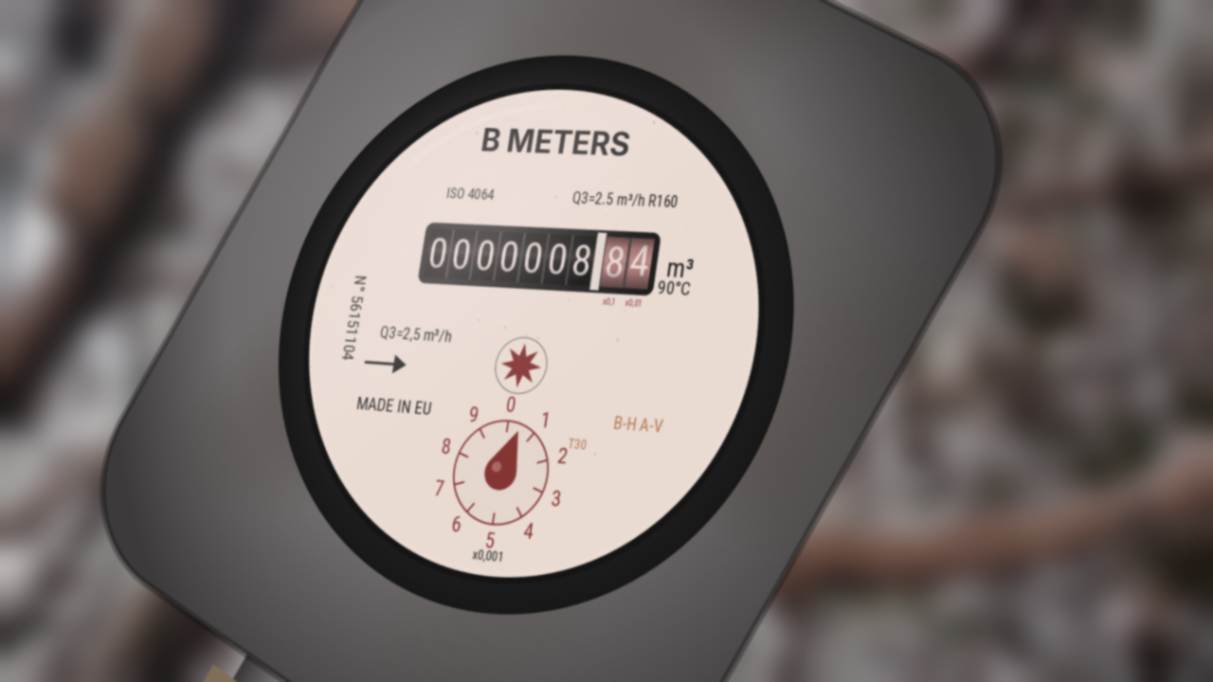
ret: {"value": 8.840, "unit": "m³"}
